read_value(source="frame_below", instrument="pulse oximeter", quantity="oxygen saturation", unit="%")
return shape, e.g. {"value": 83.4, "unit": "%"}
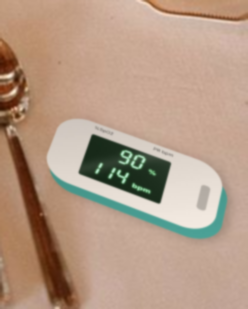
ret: {"value": 90, "unit": "%"}
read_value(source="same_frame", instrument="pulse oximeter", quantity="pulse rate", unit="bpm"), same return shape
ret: {"value": 114, "unit": "bpm"}
